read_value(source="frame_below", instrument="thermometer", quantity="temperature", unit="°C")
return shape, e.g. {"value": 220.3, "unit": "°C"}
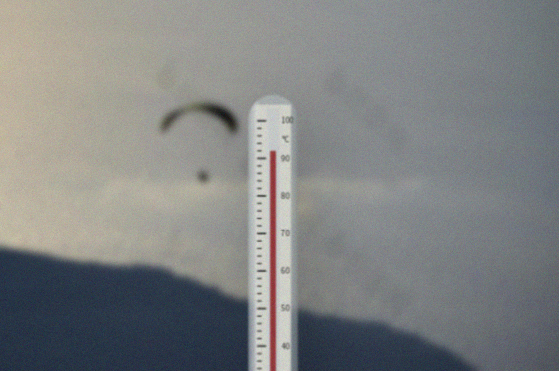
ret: {"value": 92, "unit": "°C"}
